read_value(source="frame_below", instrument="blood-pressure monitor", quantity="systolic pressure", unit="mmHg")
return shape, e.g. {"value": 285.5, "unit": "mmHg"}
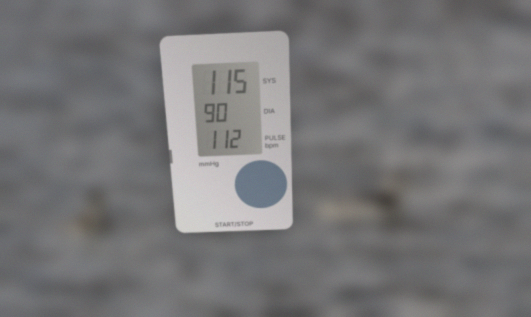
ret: {"value": 115, "unit": "mmHg"}
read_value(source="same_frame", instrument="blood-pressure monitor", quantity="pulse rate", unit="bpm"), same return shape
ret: {"value": 112, "unit": "bpm"}
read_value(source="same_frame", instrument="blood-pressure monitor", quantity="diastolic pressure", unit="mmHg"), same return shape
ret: {"value": 90, "unit": "mmHg"}
